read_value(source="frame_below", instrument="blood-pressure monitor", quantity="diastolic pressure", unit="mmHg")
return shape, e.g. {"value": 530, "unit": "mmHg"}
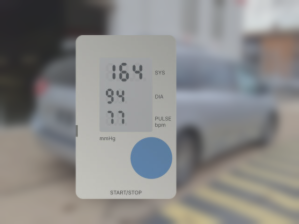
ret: {"value": 94, "unit": "mmHg"}
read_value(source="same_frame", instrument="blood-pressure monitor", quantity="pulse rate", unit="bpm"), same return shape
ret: {"value": 77, "unit": "bpm"}
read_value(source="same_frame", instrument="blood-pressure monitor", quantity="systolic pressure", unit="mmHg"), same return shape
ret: {"value": 164, "unit": "mmHg"}
